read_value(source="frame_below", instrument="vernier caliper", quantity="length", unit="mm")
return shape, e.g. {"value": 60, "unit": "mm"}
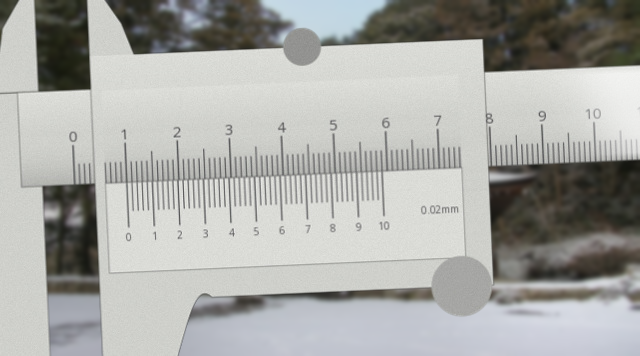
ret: {"value": 10.0, "unit": "mm"}
